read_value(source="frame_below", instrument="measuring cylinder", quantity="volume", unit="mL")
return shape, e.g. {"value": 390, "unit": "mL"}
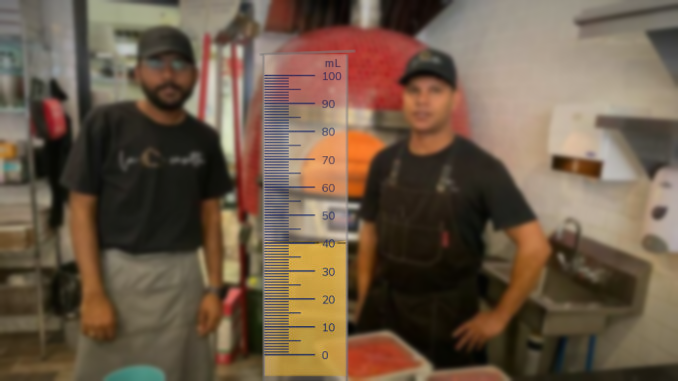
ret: {"value": 40, "unit": "mL"}
